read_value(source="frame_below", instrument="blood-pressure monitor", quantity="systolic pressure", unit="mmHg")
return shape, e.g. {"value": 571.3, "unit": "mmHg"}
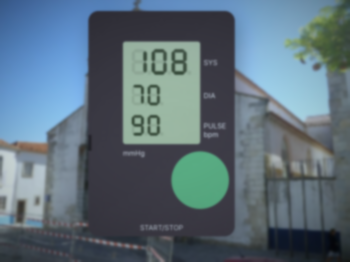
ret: {"value": 108, "unit": "mmHg"}
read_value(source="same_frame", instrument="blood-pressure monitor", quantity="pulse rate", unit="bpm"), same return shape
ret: {"value": 90, "unit": "bpm"}
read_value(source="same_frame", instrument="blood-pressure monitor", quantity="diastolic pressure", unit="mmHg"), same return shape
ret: {"value": 70, "unit": "mmHg"}
